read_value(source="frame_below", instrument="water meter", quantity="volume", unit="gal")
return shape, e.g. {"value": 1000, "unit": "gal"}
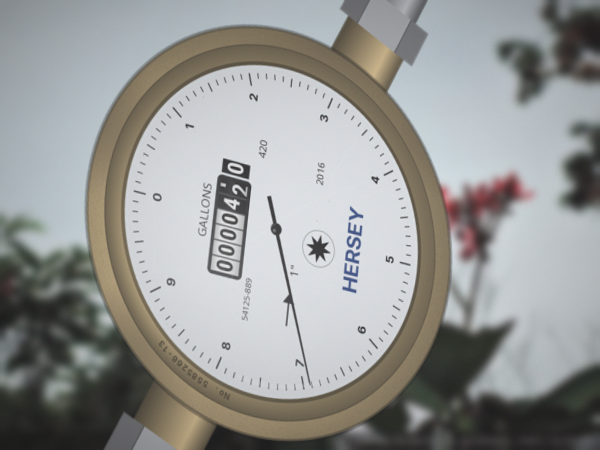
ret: {"value": 416.9, "unit": "gal"}
